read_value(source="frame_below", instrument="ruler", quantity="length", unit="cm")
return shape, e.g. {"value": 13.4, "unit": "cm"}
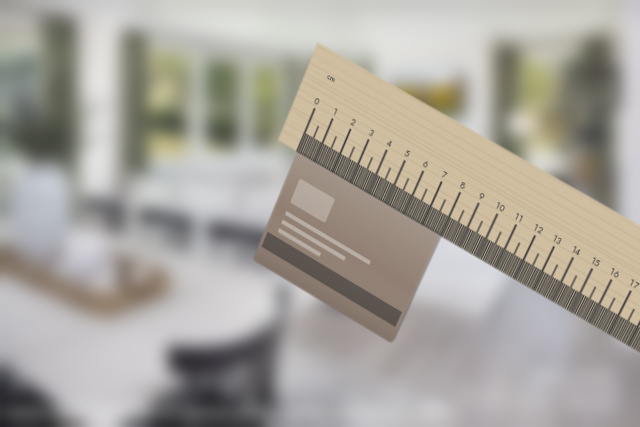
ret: {"value": 8, "unit": "cm"}
